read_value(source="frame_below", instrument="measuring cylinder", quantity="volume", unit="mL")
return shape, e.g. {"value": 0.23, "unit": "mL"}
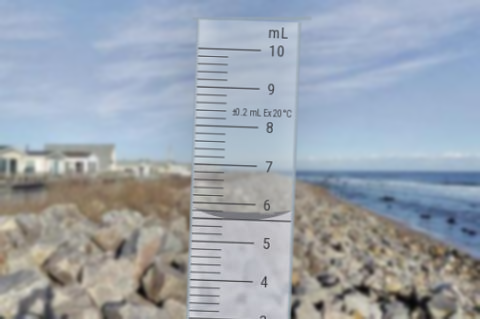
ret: {"value": 5.6, "unit": "mL"}
